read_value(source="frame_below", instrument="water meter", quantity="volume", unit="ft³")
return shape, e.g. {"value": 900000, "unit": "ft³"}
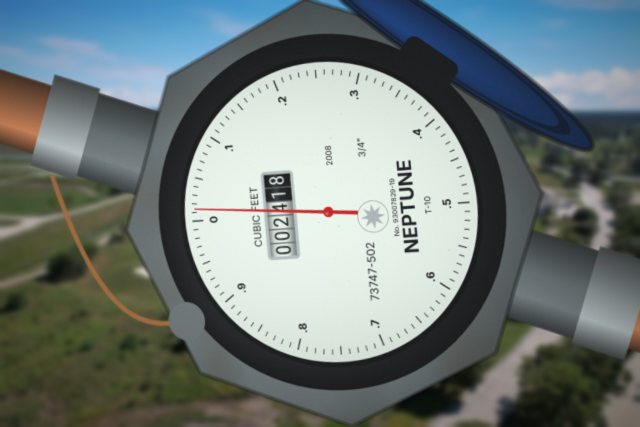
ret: {"value": 2418.01, "unit": "ft³"}
